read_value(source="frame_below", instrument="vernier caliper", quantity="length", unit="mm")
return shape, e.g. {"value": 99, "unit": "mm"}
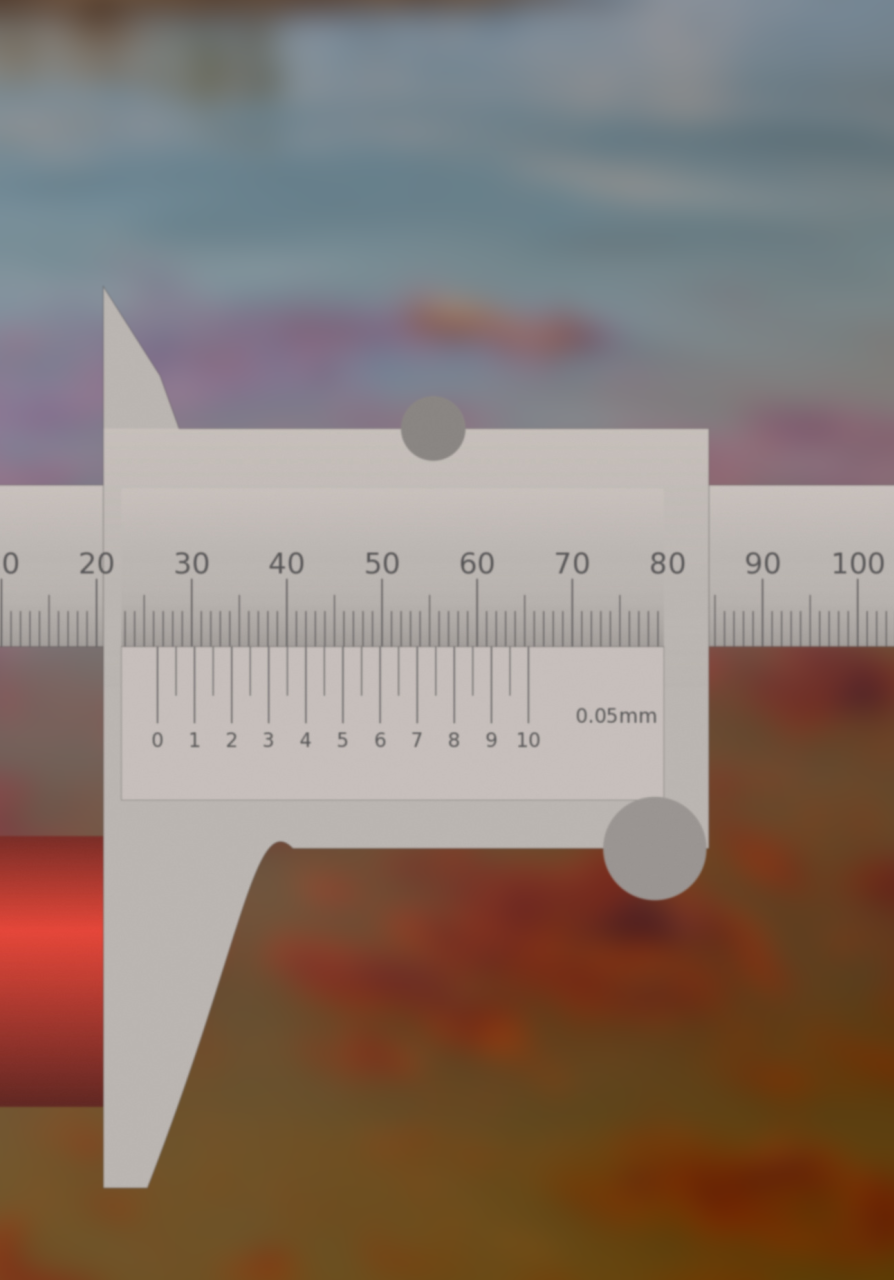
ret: {"value": 26.4, "unit": "mm"}
